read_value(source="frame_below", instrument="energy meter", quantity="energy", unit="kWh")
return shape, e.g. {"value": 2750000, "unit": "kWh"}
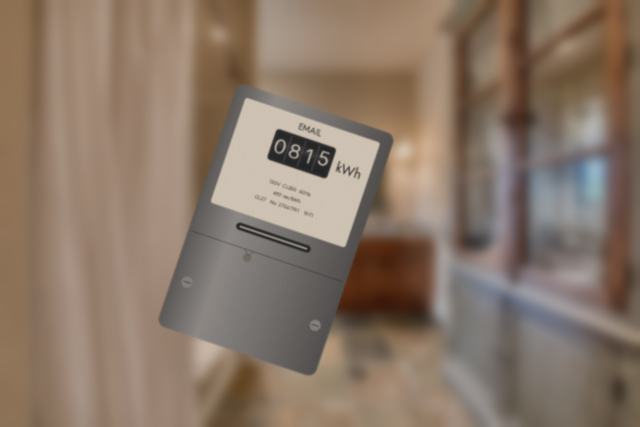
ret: {"value": 815, "unit": "kWh"}
